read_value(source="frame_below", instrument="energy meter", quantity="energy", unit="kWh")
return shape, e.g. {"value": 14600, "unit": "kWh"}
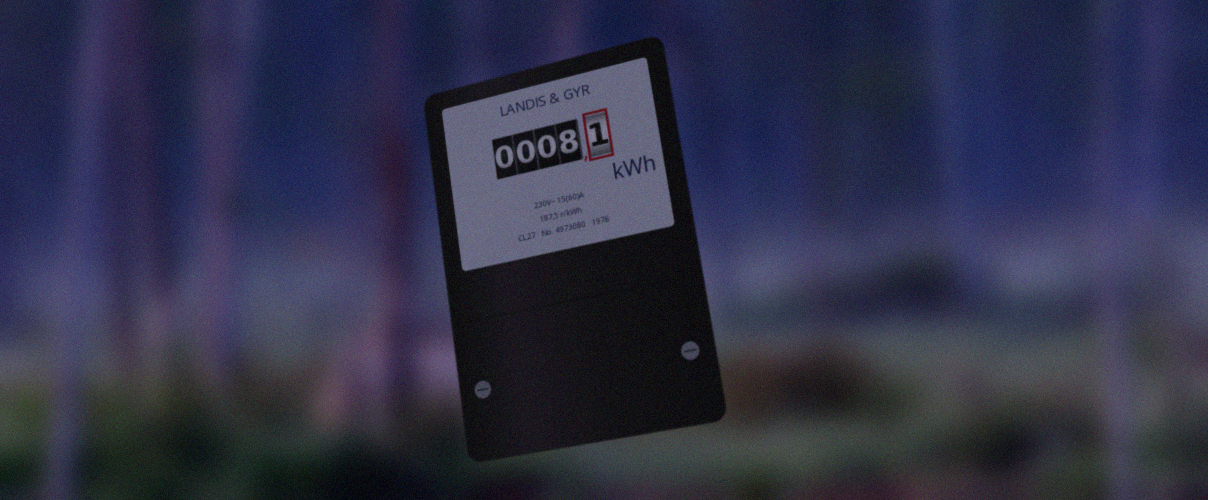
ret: {"value": 8.1, "unit": "kWh"}
